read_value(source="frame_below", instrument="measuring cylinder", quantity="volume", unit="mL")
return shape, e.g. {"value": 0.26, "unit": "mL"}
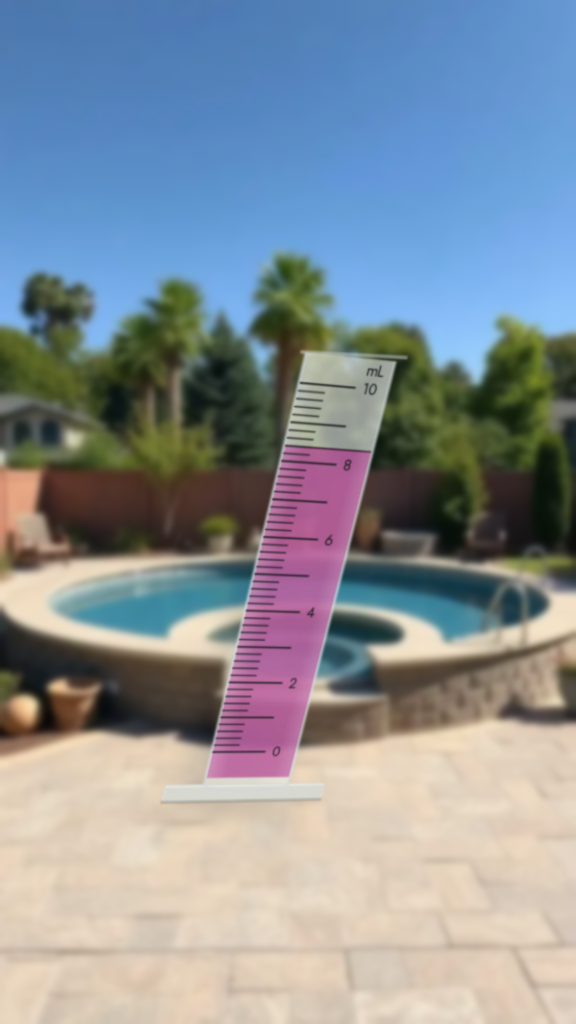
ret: {"value": 8.4, "unit": "mL"}
